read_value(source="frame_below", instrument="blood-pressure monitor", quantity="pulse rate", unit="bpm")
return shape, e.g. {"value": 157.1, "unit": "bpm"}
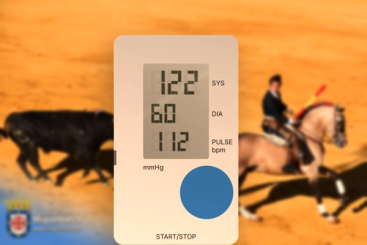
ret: {"value": 112, "unit": "bpm"}
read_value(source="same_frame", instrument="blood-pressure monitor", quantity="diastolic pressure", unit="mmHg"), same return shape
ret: {"value": 60, "unit": "mmHg"}
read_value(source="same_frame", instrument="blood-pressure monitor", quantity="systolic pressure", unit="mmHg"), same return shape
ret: {"value": 122, "unit": "mmHg"}
